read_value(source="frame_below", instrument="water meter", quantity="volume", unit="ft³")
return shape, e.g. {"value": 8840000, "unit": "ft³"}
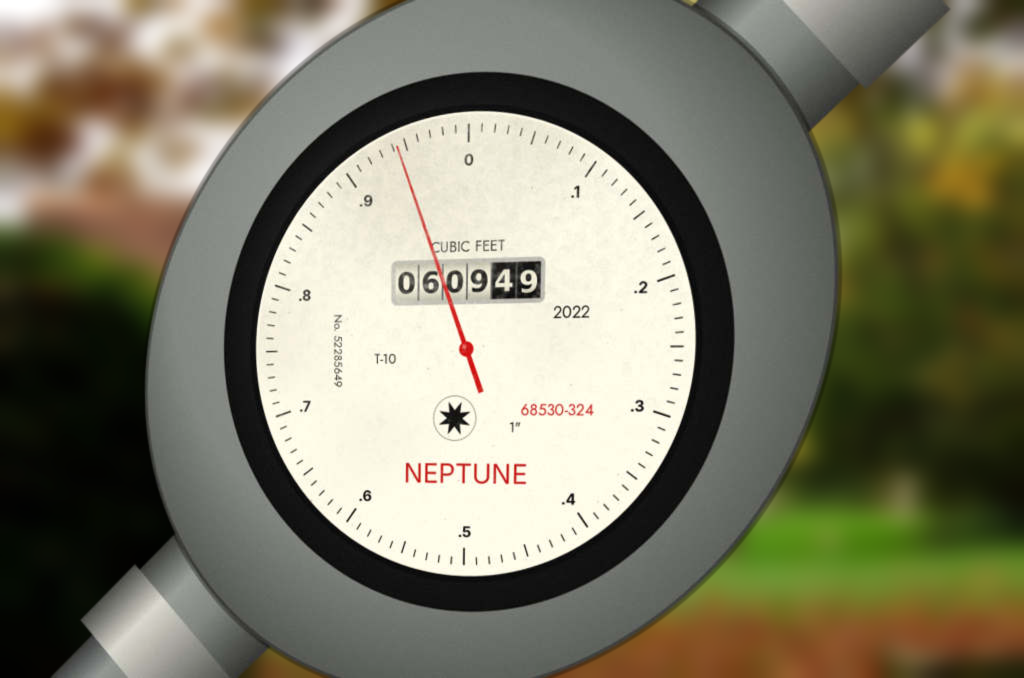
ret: {"value": 60948.94, "unit": "ft³"}
